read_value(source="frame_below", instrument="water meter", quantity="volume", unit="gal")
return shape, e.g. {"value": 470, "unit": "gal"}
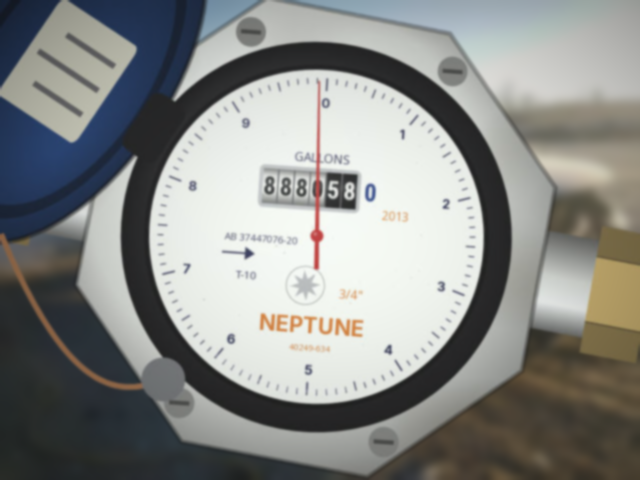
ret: {"value": 8880579.9, "unit": "gal"}
